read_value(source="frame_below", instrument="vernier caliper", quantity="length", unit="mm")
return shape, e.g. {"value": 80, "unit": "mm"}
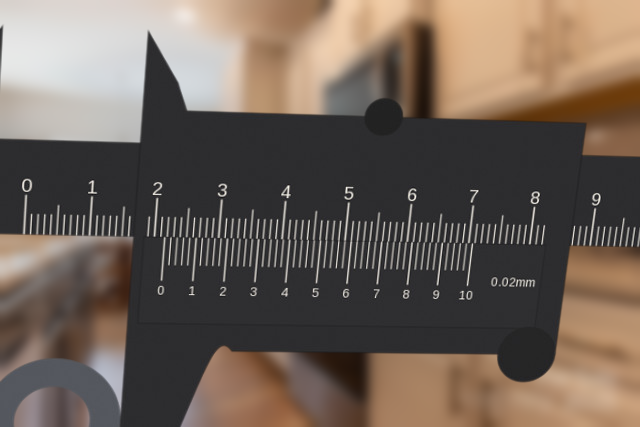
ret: {"value": 21.6, "unit": "mm"}
